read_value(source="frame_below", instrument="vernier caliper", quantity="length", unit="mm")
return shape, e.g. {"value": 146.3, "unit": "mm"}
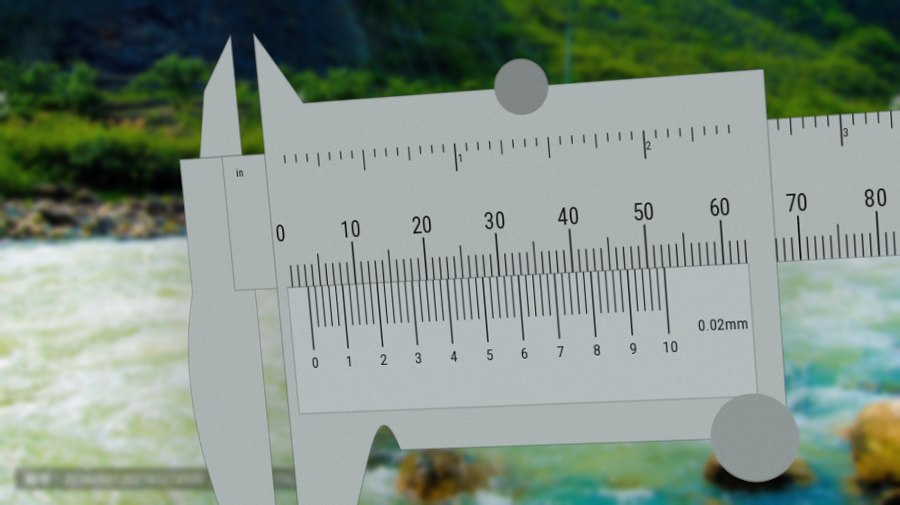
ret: {"value": 3.2, "unit": "mm"}
